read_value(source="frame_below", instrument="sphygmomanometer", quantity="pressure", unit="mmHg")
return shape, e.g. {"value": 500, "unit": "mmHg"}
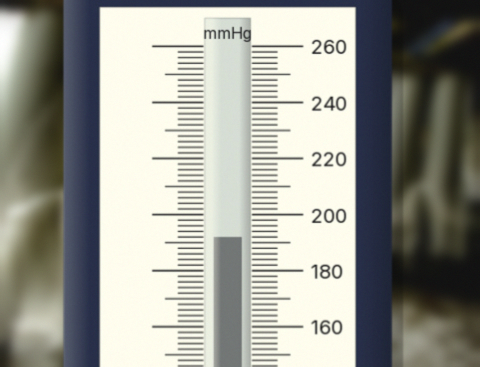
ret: {"value": 192, "unit": "mmHg"}
